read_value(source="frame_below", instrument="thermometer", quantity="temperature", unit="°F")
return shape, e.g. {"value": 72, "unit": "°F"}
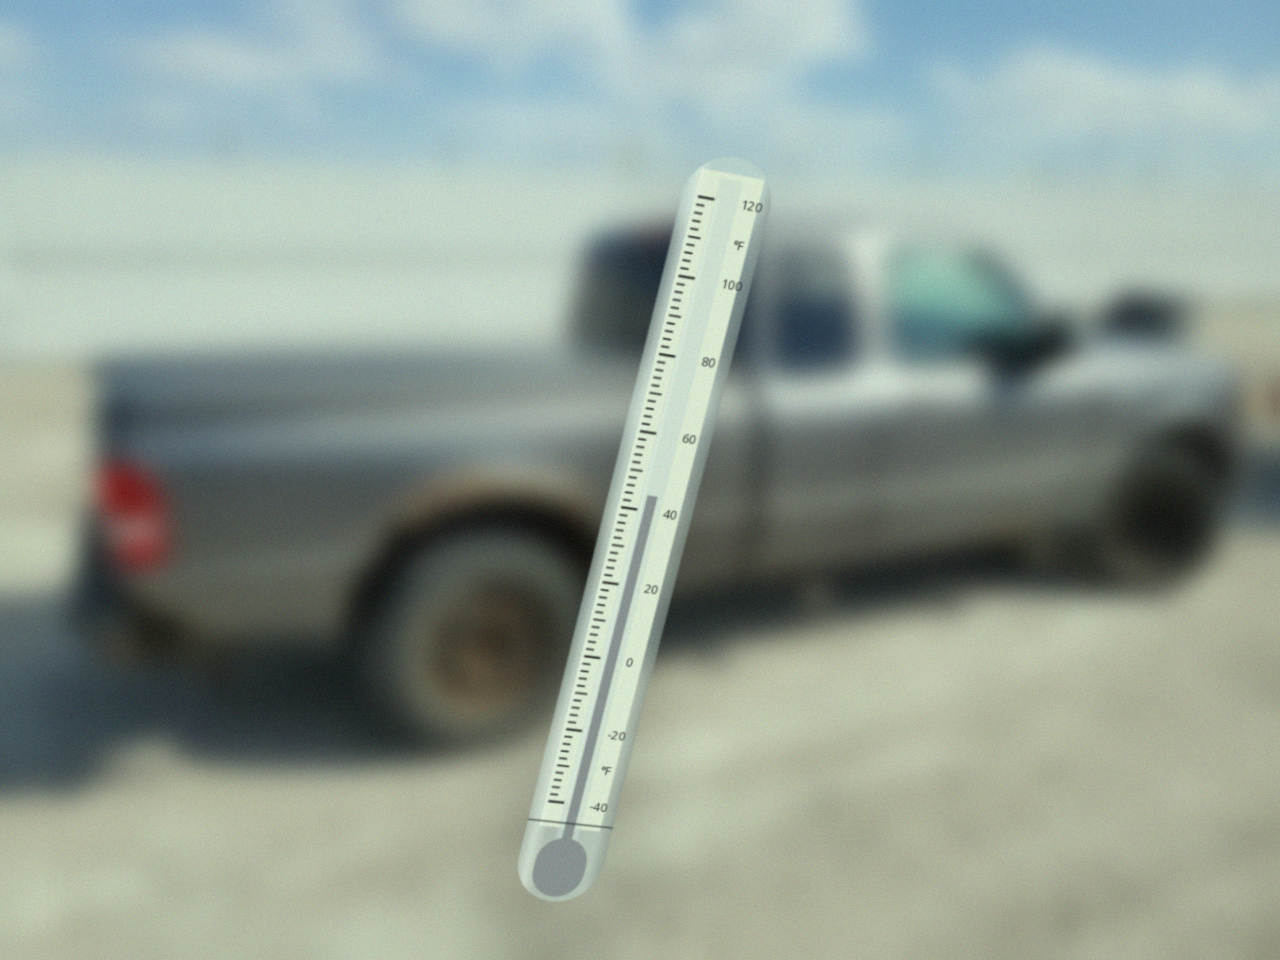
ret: {"value": 44, "unit": "°F"}
